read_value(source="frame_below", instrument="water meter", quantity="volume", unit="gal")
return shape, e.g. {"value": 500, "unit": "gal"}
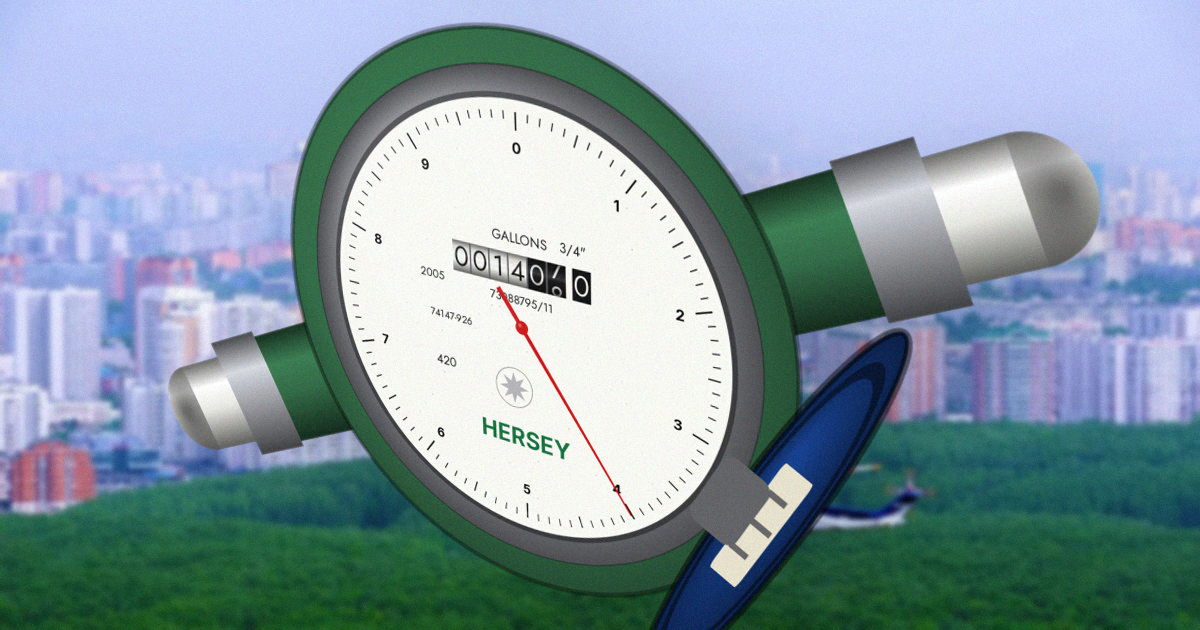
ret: {"value": 14074.0, "unit": "gal"}
